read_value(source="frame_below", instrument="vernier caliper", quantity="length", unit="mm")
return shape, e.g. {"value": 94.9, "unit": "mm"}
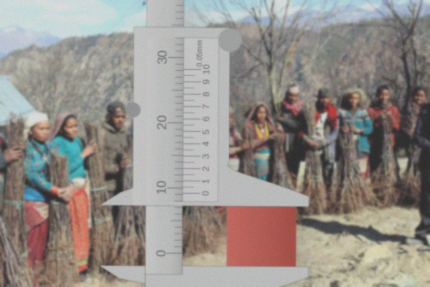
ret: {"value": 9.2, "unit": "mm"}
